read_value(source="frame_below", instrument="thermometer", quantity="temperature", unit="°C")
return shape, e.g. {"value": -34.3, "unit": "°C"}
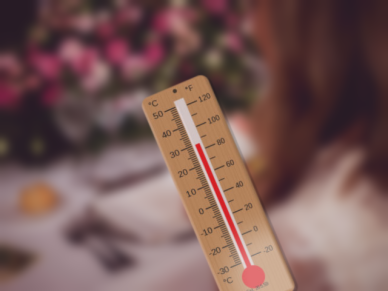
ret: {"value": 30, "unit": "°C"}
